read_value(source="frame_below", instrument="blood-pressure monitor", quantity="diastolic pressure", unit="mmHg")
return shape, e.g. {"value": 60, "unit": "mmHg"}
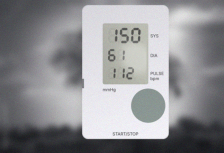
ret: {"value": 61, "unit": "mmHg"}
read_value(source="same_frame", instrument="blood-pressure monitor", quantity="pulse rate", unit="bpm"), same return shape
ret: {"value": 112, "unit": "bpm"}
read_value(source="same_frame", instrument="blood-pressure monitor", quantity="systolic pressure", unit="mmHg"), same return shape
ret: {"value": 150, "unit": "mmHg"}
